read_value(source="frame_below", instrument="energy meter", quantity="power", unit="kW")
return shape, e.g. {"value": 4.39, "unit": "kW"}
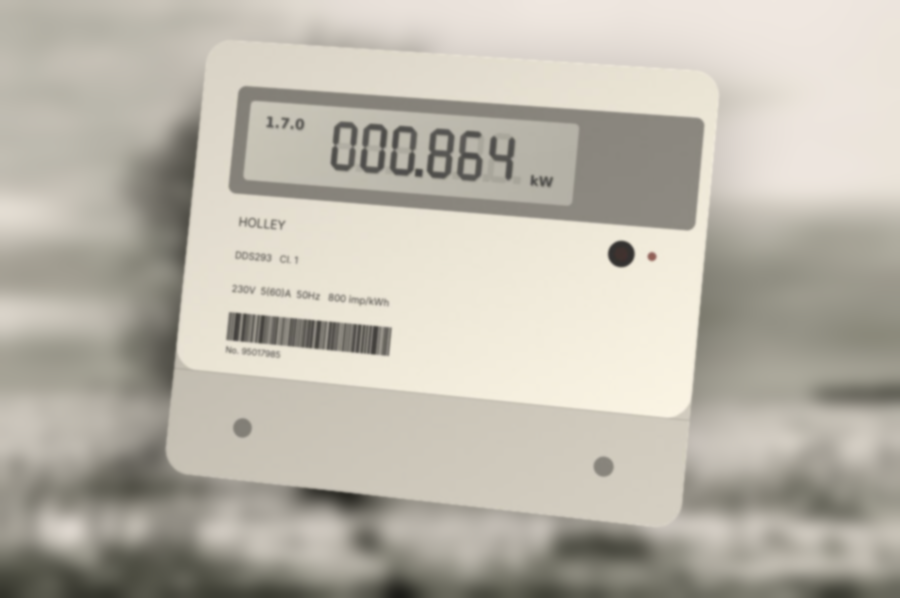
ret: {"value": 0.864, "unit": "kW"}
